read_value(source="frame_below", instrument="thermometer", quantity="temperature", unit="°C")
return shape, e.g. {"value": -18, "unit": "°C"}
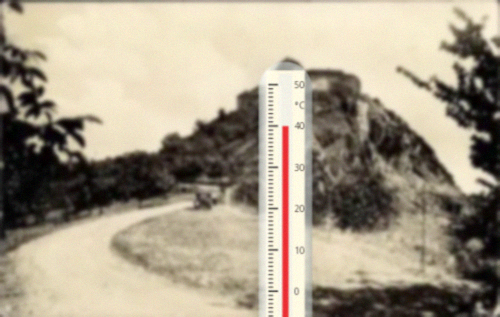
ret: {"value": 40, "unit": "°C"}
